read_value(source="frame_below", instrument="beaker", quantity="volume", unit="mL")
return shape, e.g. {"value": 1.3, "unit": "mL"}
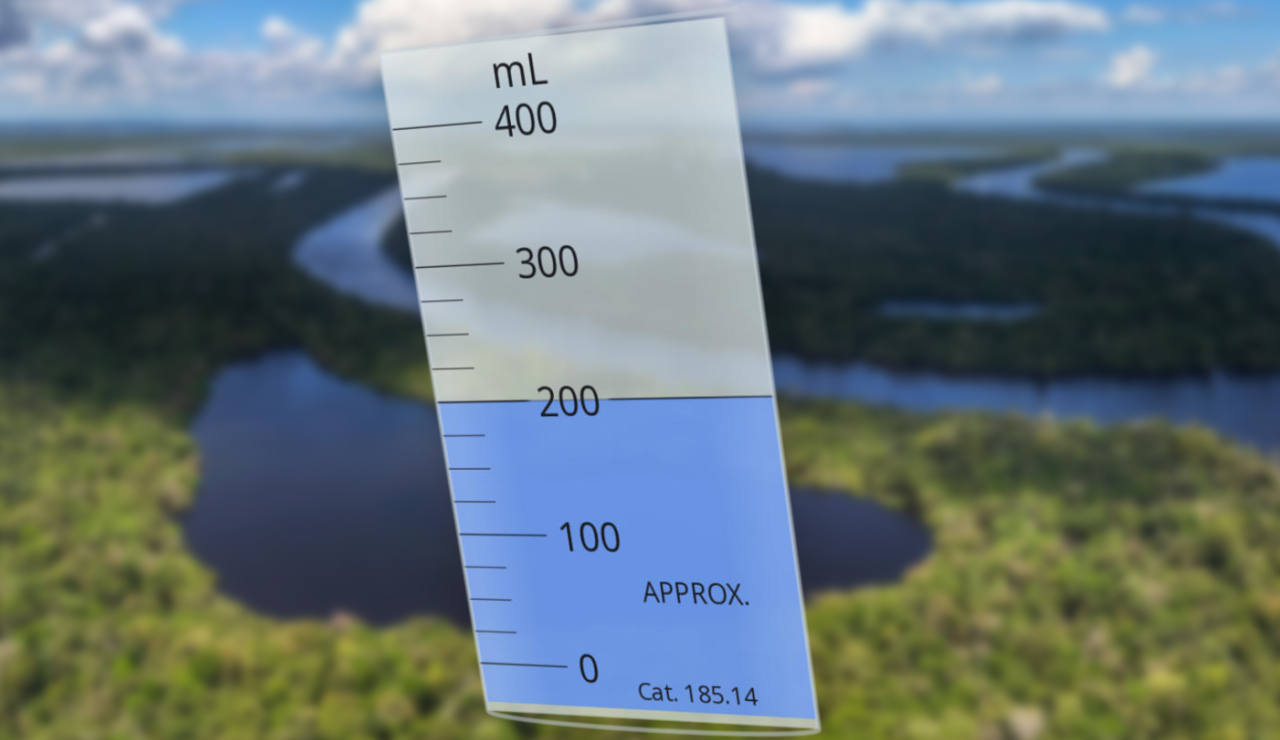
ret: {"value": 200, "unit": "mL"}
